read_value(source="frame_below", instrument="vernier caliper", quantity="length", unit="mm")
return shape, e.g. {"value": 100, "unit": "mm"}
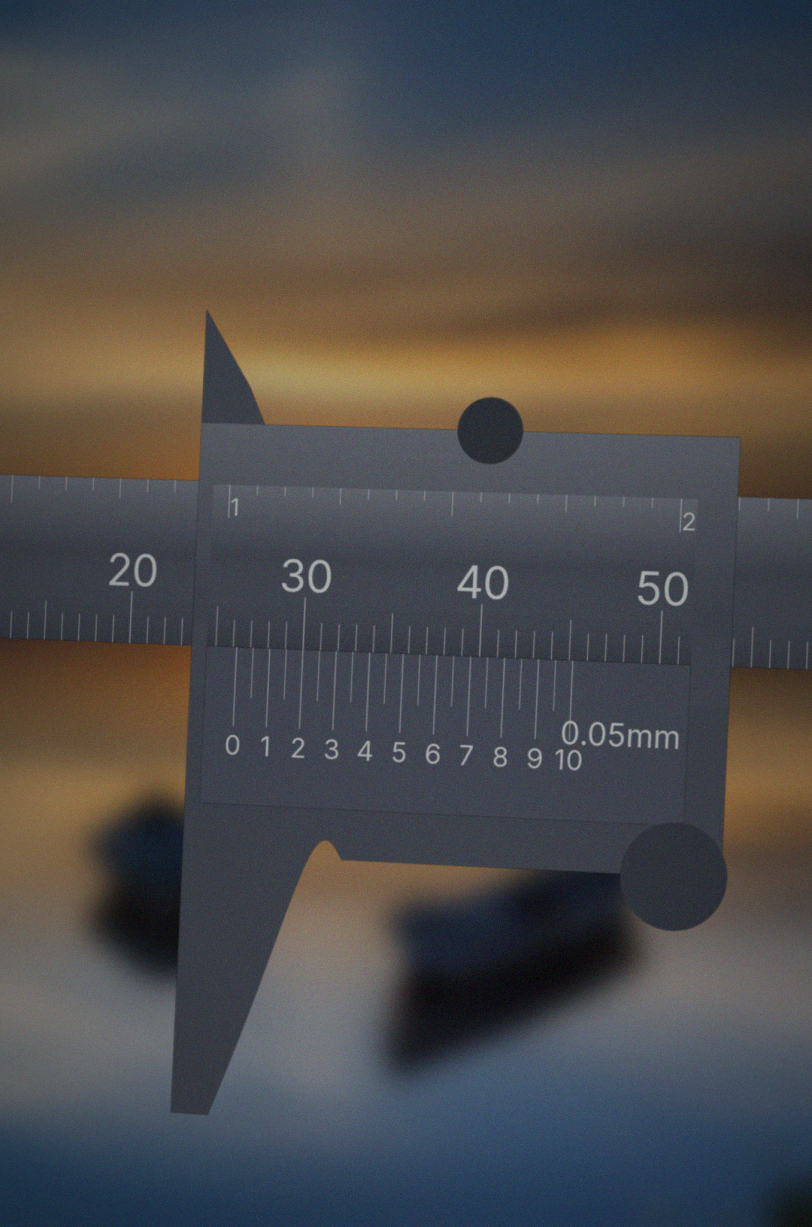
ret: {"value": 26.2, "unit": "mm"}
